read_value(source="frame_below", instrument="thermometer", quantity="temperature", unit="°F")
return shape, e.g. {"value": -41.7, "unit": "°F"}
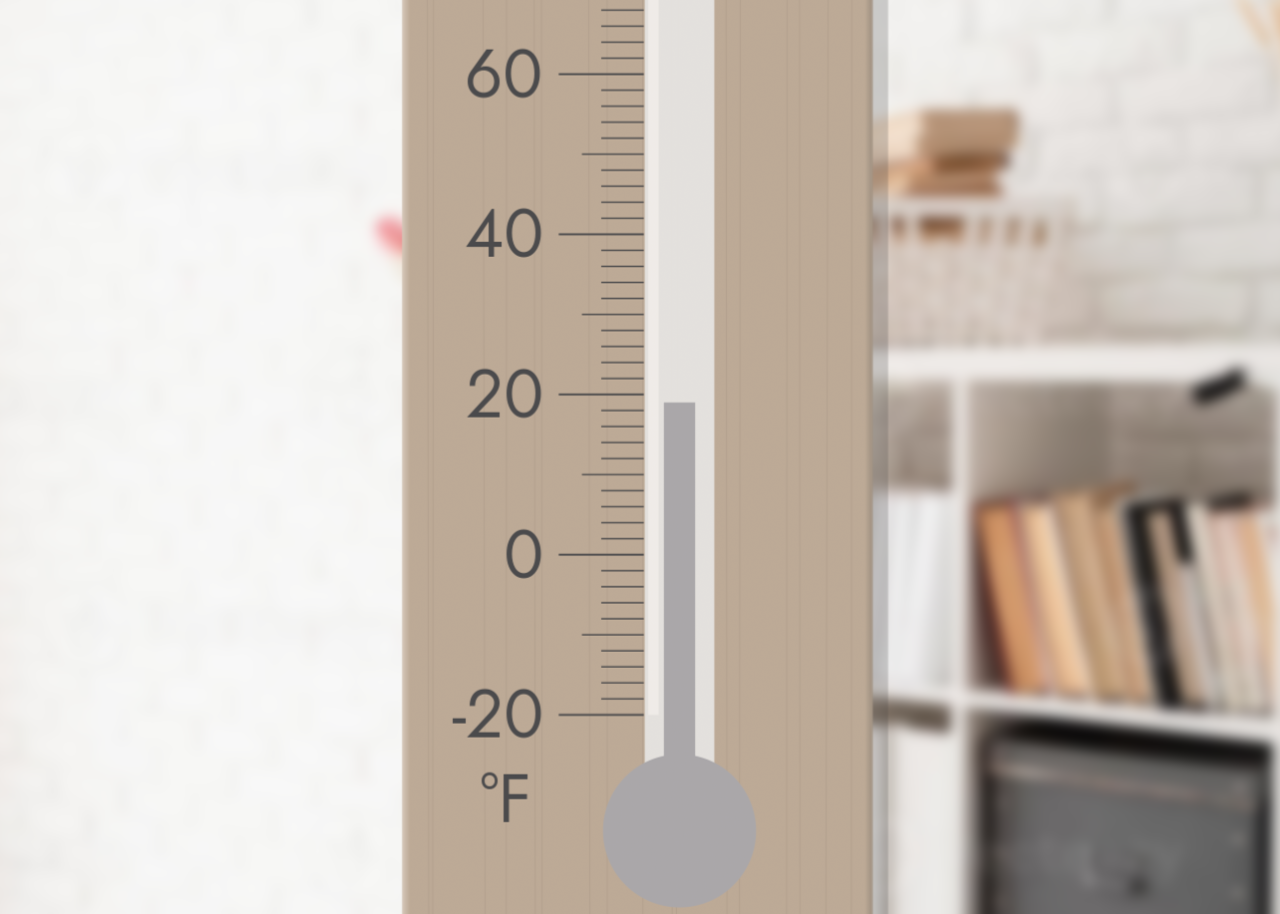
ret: {"value": 19, "unit": "°F"}
